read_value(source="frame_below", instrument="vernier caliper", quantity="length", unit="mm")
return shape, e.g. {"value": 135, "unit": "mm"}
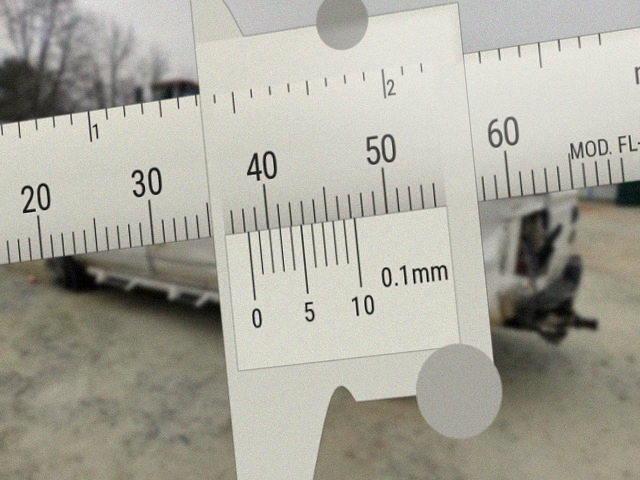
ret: {"value": 38.3, "unit": "mm"}
